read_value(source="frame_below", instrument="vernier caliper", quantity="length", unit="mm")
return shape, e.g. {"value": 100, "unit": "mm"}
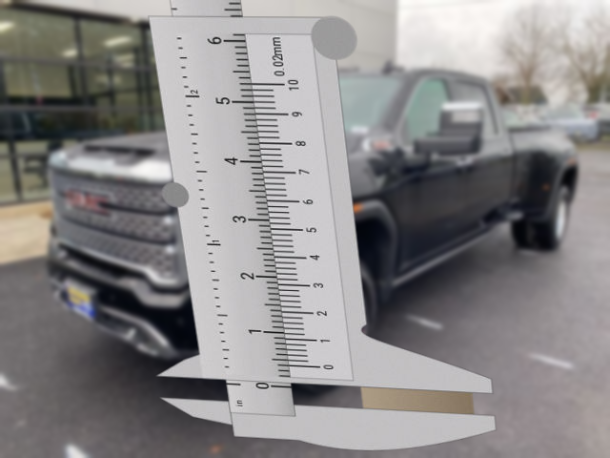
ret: {"value": 4.0, "unit": "mm"}
